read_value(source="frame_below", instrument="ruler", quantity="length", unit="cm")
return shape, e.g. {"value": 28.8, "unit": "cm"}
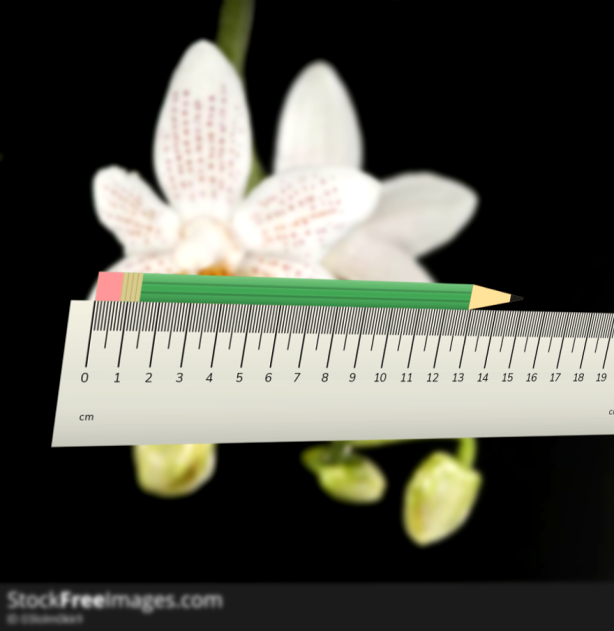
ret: {"value": 15, "unit": "cm"}
